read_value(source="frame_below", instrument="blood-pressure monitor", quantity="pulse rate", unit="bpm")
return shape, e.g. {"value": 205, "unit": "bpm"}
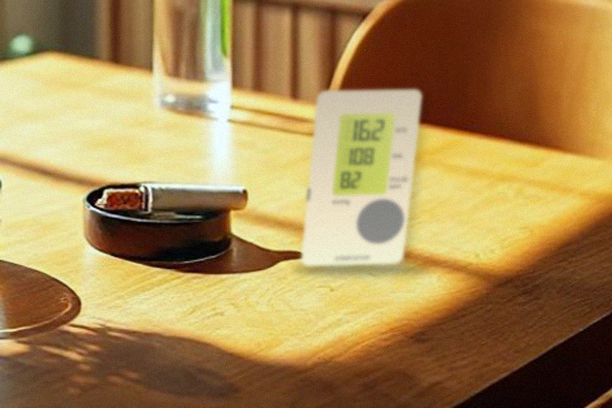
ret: {"value": 82, "unit": "bpm"}
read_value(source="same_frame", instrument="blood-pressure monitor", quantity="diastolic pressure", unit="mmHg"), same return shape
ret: {"value": 108, "unit": "mmHg"}
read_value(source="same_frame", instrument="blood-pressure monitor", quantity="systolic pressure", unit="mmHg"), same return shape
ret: {"value": 162, "unit": "mmHg"}
